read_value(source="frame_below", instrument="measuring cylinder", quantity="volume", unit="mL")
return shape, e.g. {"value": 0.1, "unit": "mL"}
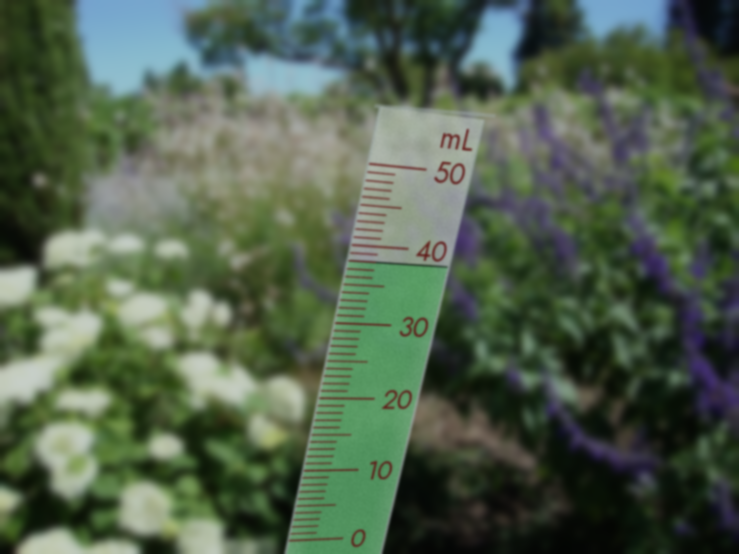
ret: {"value": 38, "unit": "mL"}
